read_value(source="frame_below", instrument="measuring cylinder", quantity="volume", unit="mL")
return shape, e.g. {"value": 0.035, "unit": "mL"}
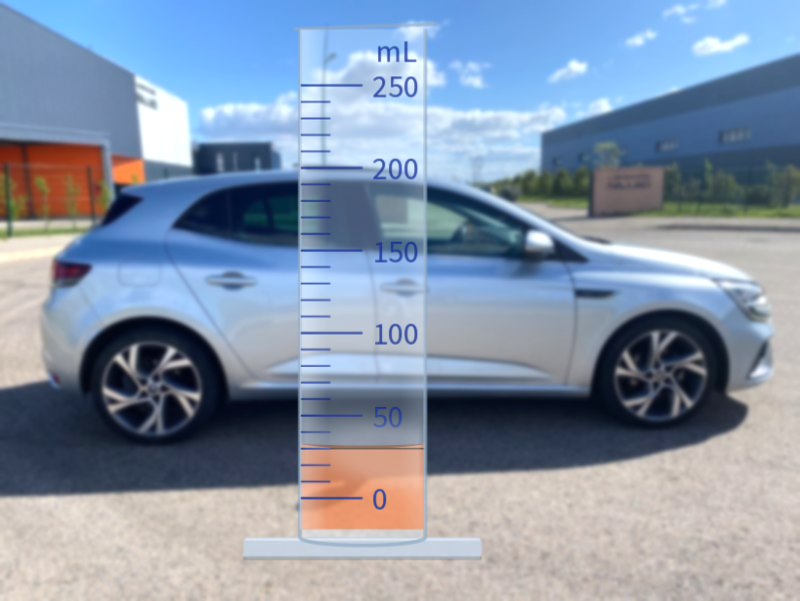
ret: {"value": 30, "unit": "mL"}
